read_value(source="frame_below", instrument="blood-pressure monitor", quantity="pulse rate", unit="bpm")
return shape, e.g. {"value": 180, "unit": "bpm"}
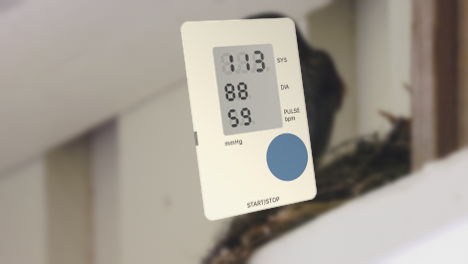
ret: {"value": 59, "unit": "bpm"}
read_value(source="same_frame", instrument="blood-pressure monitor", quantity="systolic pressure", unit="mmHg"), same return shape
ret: {"value": 113, "unit": "mmHg"}
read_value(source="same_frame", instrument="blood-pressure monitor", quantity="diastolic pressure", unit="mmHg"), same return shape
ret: {"value": 88, "unit": "mmHg"}
